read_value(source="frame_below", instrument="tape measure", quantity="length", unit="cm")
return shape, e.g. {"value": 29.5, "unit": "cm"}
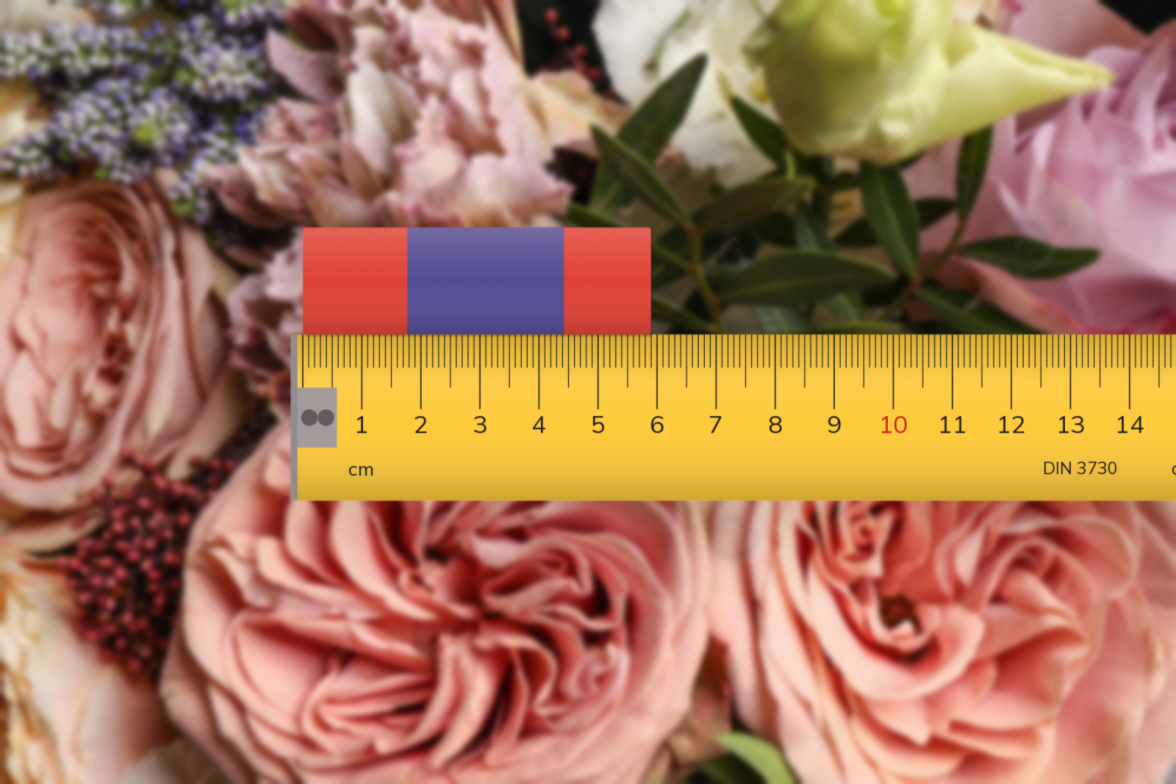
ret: {"value": 5.9, "unit": "cm"}
